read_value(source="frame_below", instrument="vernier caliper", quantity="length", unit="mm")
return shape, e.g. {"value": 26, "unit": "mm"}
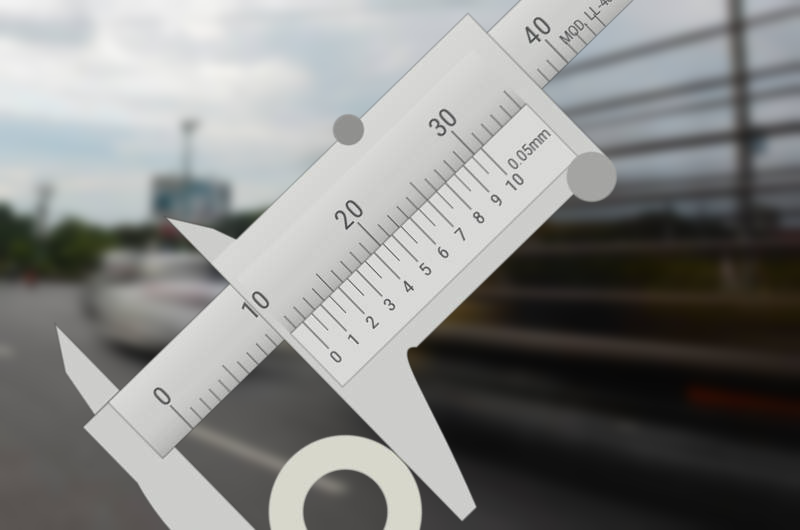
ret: {"value": 11.7, "unit": "mm"}
